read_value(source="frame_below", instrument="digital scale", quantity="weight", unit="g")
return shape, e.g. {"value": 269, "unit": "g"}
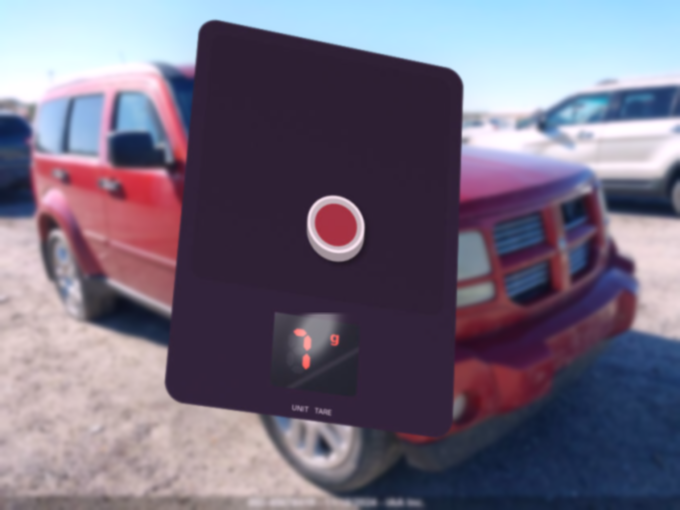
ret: {"value": 7, "unit": "g"}
